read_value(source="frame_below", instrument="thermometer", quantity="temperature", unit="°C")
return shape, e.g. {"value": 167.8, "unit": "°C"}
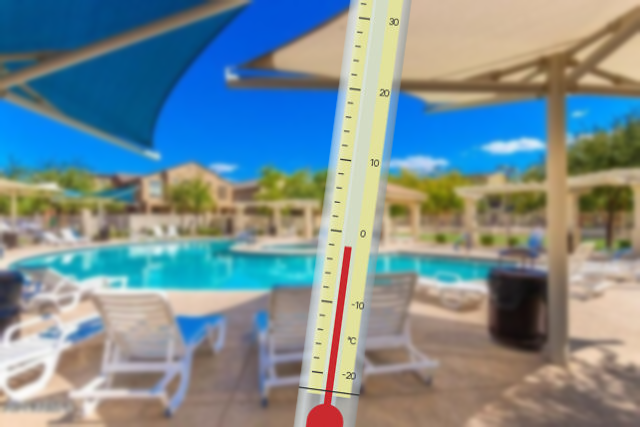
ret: {"value": -2, "unit": "°C"}
